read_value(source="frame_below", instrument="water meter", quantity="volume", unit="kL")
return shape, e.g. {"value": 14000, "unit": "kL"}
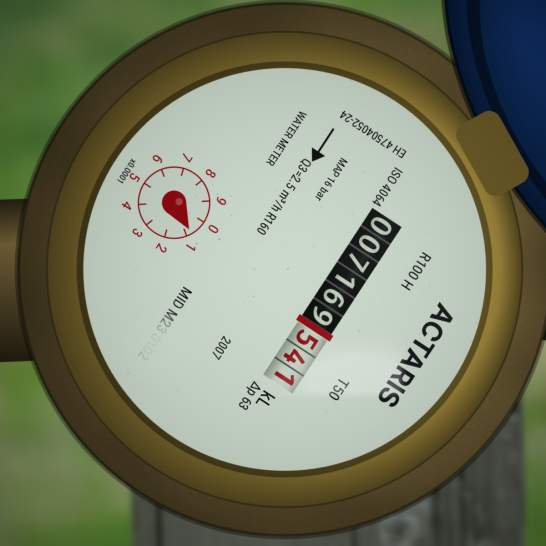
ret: {"value": 7169.5410, "unit": "kL"}
